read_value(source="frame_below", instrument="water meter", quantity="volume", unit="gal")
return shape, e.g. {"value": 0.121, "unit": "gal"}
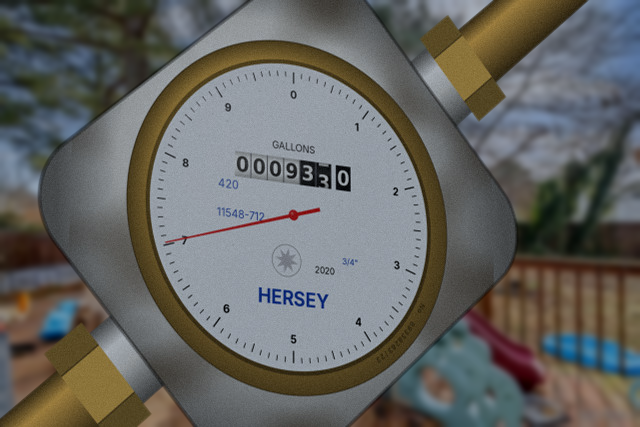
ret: {"value": 9327.0, "unit": "gal"}
